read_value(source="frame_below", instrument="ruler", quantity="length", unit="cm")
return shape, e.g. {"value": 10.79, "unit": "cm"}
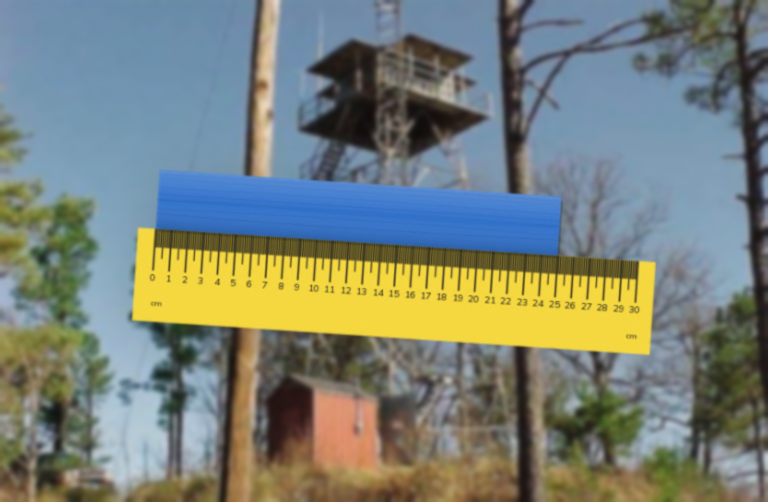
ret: {"value": 25, "unit": "cm"}
